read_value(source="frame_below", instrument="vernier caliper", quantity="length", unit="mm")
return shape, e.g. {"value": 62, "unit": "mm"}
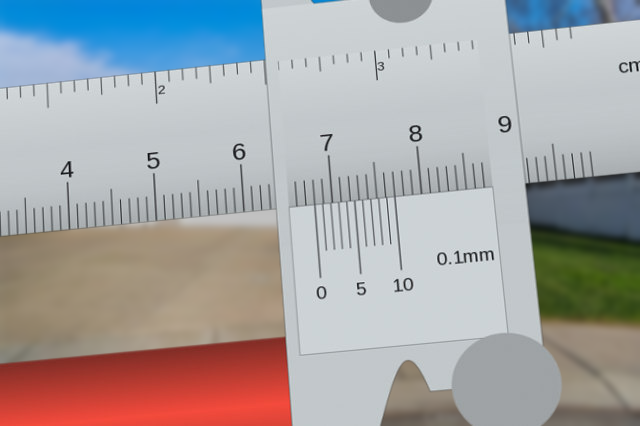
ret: {"value": 68.0, "unit": "mm"}
